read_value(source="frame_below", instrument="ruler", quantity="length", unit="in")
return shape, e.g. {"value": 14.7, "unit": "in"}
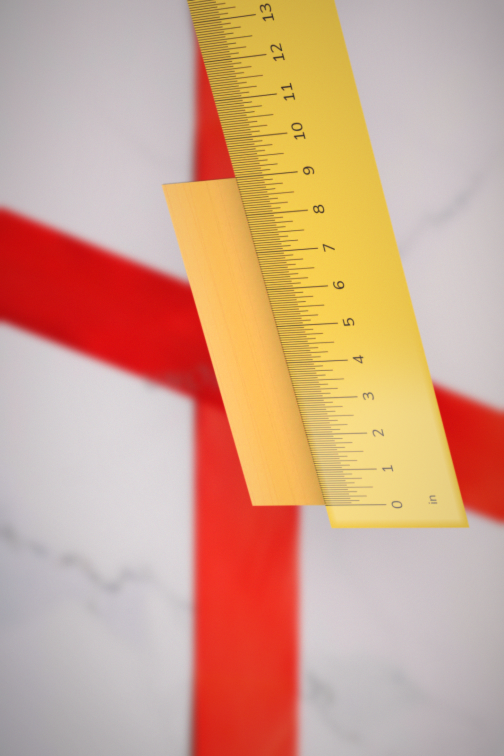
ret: {"value": 9, "unit": "in"}
